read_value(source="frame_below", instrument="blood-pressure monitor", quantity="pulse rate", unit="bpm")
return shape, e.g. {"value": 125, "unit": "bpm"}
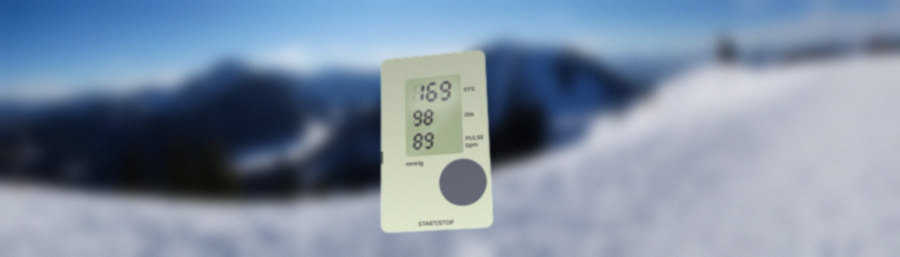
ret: {"value": 89, "unit": "bpm"}
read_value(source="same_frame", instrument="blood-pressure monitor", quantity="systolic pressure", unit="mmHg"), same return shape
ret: {"value": 169, "unit": "mmHg"}
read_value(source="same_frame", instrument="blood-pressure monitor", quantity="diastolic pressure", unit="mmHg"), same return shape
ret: {"value": 98, "unit": "mmHg"}
